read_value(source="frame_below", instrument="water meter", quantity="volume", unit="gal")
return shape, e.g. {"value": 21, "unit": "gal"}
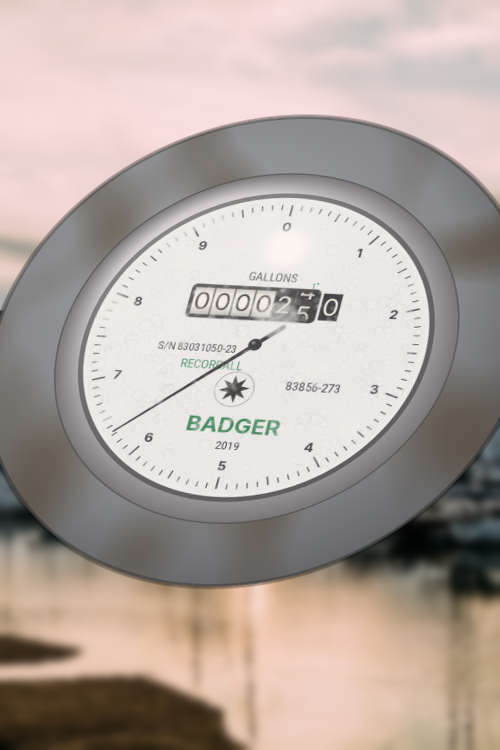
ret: {"value": 246.3, "unit": "gal"}
